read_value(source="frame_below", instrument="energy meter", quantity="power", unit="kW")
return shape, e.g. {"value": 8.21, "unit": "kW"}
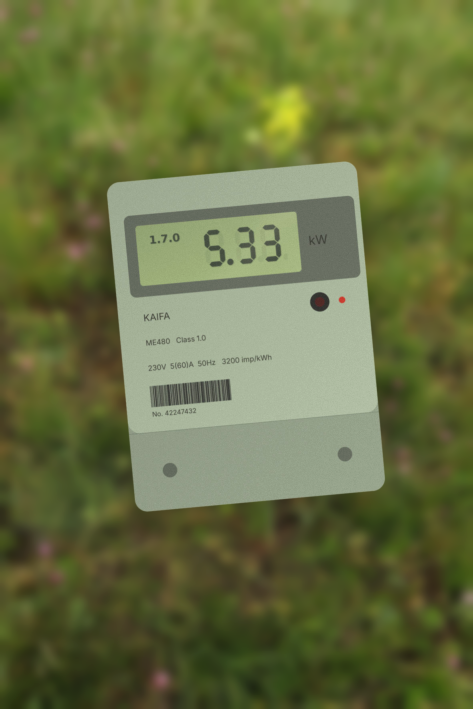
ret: {"value": 5.33, "unit": "kW"}
